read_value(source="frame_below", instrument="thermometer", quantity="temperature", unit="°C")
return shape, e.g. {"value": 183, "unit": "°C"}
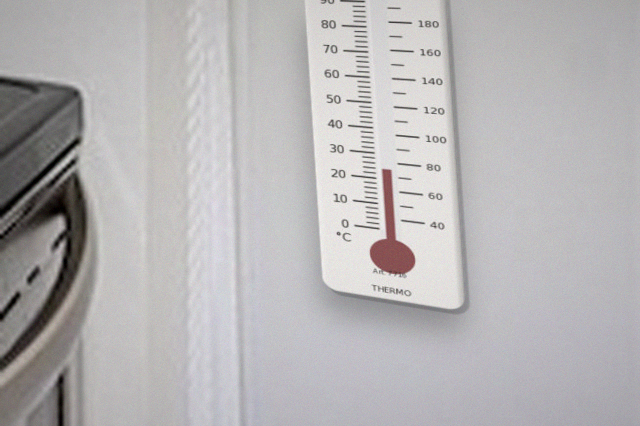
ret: {"value": 24, "unit": "°C"}
